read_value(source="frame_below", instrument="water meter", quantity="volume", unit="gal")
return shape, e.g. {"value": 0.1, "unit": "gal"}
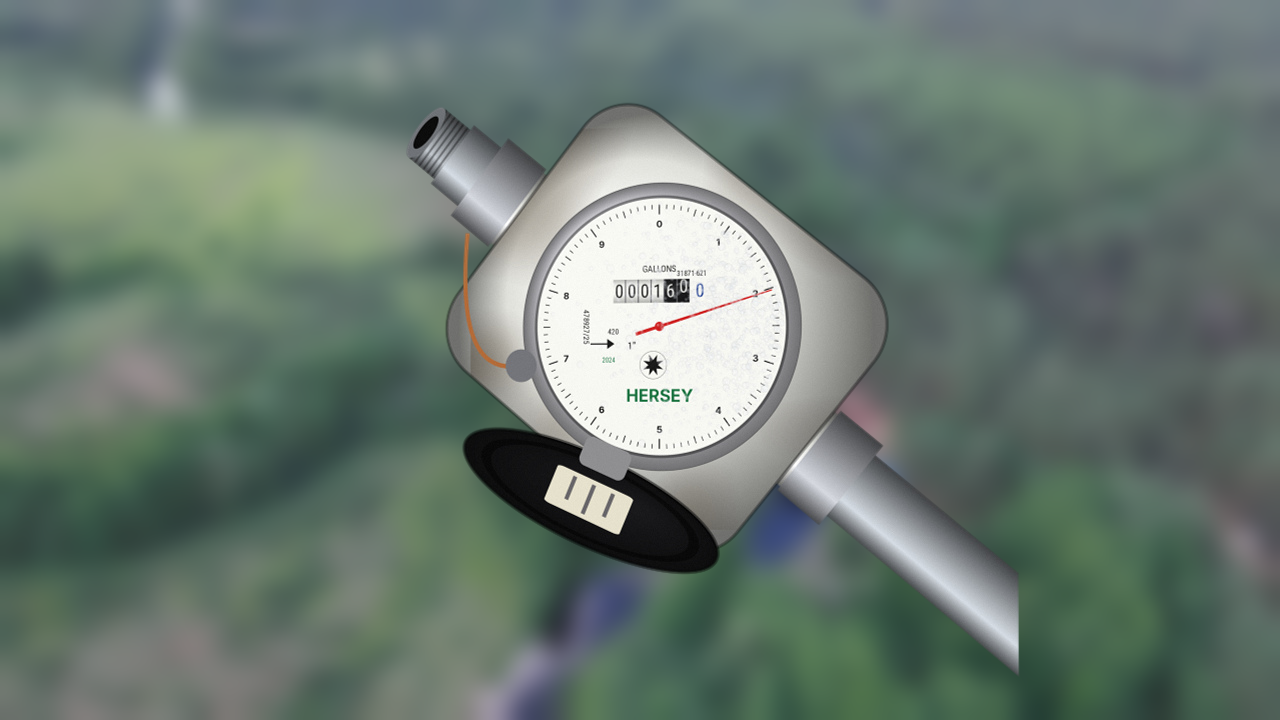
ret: {"value": 1602.0, "unit": "gal"}
